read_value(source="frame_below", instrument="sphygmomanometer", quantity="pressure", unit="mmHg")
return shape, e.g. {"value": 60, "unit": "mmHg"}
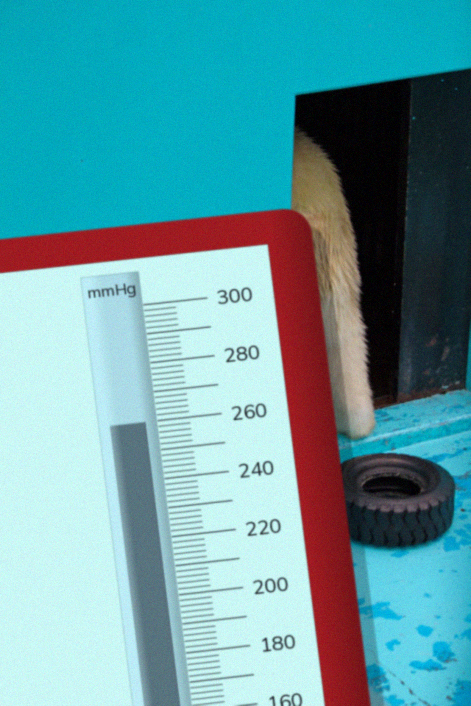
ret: {"value": 260, "unit": "mmHg"}
